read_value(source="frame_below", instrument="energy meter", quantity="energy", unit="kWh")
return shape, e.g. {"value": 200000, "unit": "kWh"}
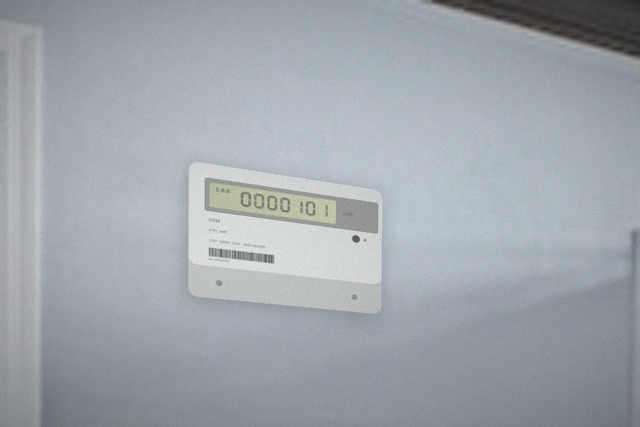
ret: {"value": 101, "unit": "kWh"}
